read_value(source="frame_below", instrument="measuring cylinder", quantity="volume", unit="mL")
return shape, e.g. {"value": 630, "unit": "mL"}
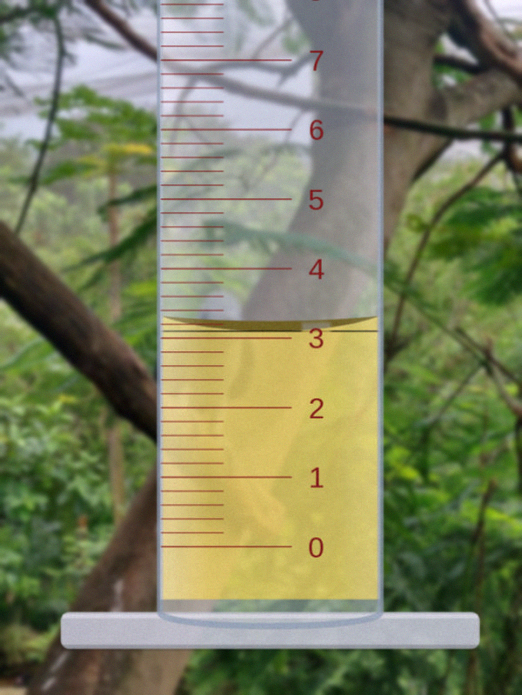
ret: {"value": 3.1, "unit": "mL"}
